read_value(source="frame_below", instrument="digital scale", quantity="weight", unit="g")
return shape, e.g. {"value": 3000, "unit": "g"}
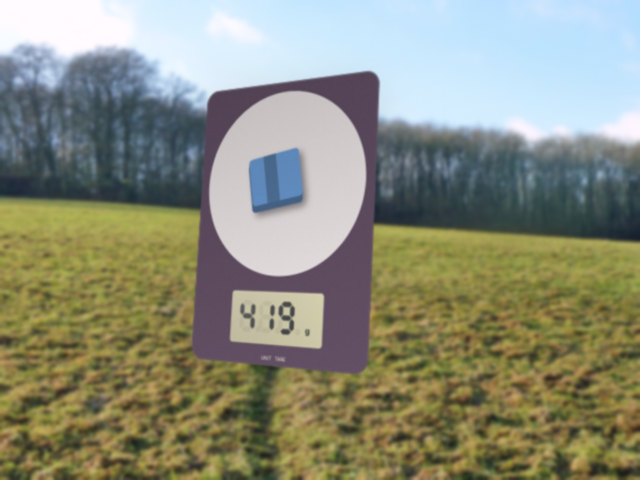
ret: {"value": 419, "unit": "g"}
